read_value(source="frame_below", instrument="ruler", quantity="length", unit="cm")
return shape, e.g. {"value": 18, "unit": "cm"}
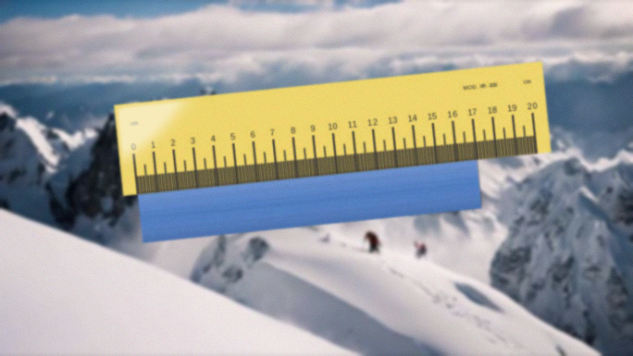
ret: {"value": 17, "unit": "cm"}
